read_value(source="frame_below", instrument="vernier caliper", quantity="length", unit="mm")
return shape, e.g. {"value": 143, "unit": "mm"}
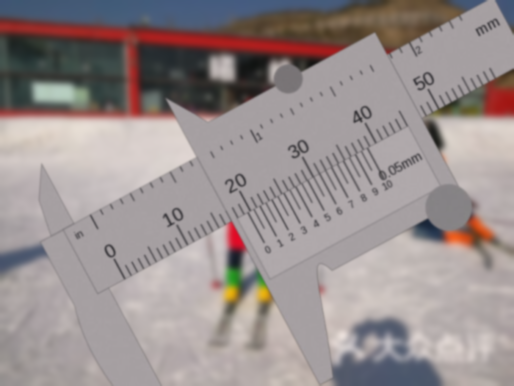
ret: {"value": 19.6, "unit": "mm"}
